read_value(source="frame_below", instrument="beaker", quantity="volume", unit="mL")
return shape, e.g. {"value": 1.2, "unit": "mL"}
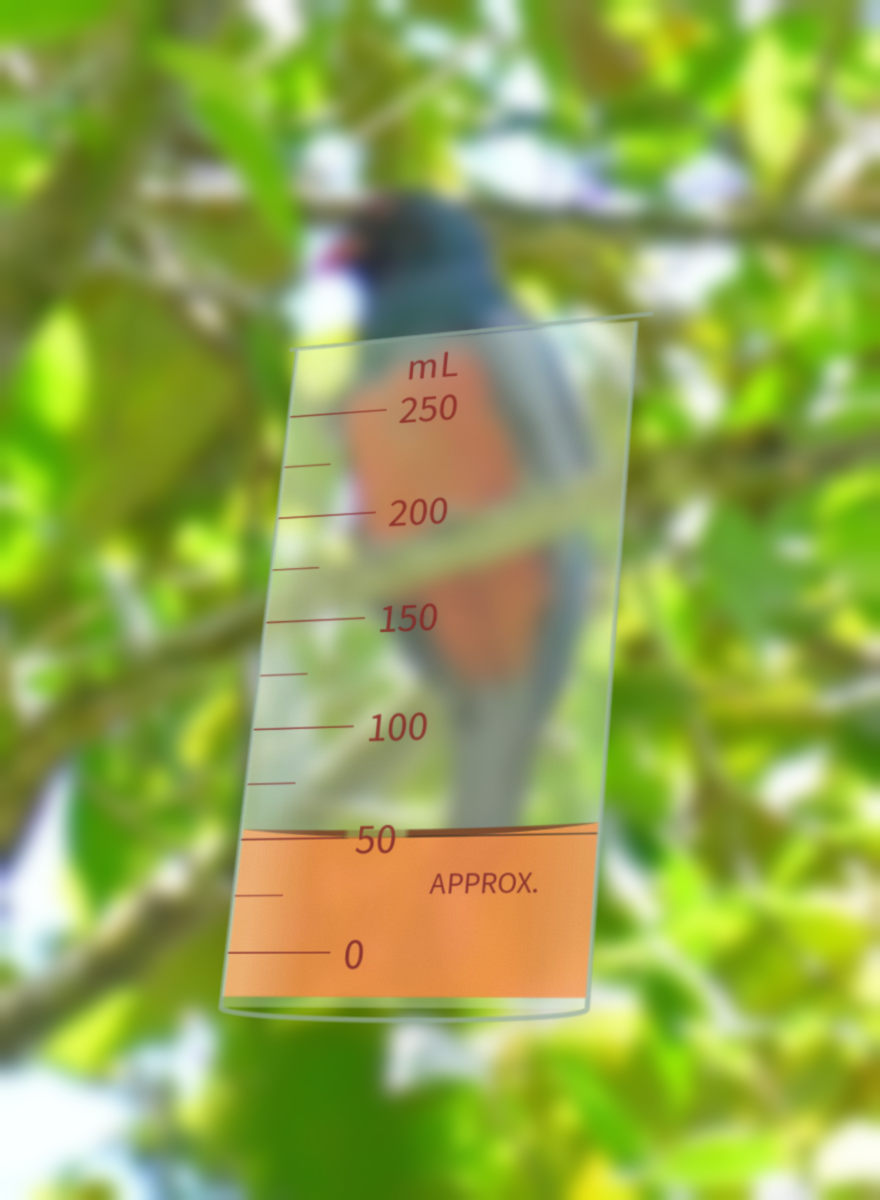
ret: {"value": 50, "unit": "mL"}
